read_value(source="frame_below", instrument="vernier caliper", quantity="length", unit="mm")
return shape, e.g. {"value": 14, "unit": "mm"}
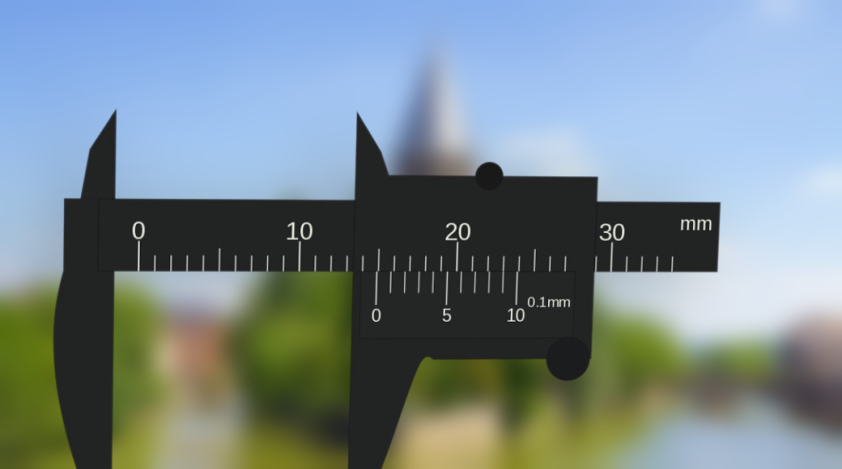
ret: {"value": 14.9, "unit": "mm"}
